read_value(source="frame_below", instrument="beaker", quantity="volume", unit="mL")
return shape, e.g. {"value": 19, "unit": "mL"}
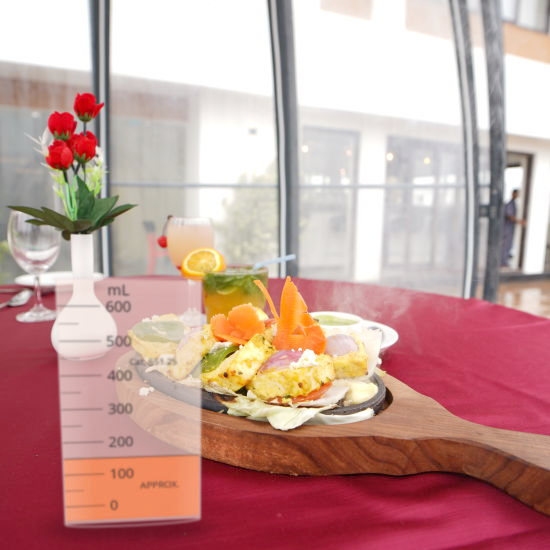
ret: {"value": 150, "unit": "mL"}
